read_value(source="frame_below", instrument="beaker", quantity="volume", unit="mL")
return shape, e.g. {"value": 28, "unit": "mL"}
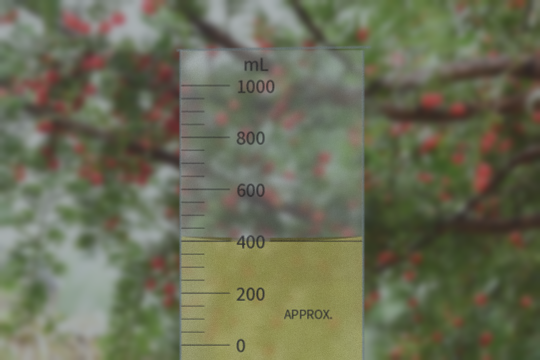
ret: {"value": 400, "unit": "mL"}
